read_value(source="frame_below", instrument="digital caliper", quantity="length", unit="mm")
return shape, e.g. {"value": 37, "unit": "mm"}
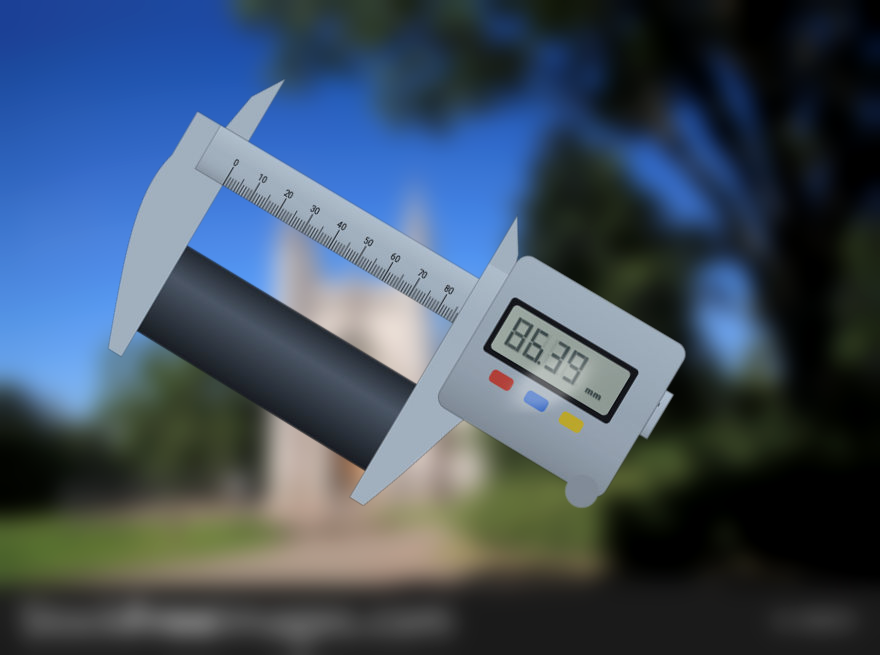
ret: {"value": 86.39, "unit": "mm"}
